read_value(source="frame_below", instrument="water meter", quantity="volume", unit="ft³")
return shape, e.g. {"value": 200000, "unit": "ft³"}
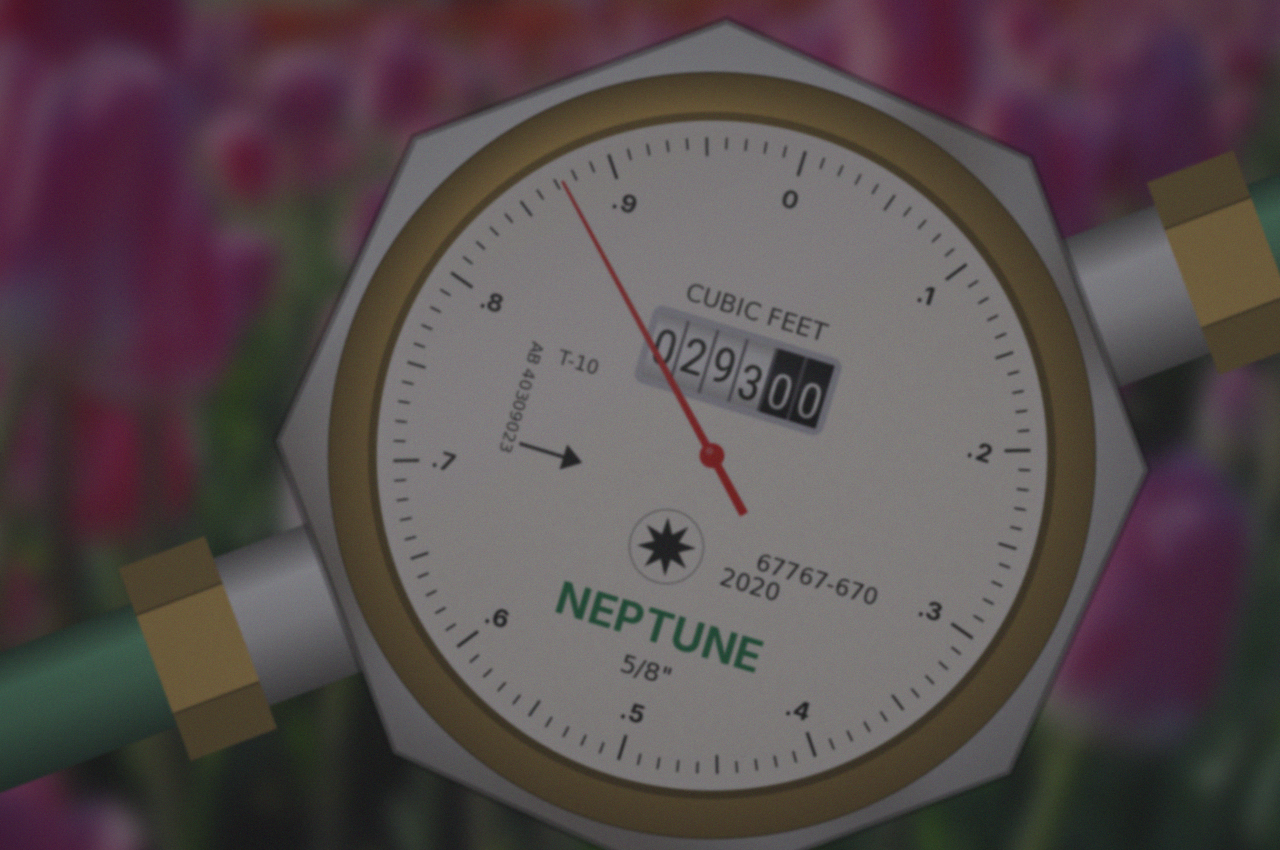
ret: {"value": 29299.87, "unit": "ft³"}
